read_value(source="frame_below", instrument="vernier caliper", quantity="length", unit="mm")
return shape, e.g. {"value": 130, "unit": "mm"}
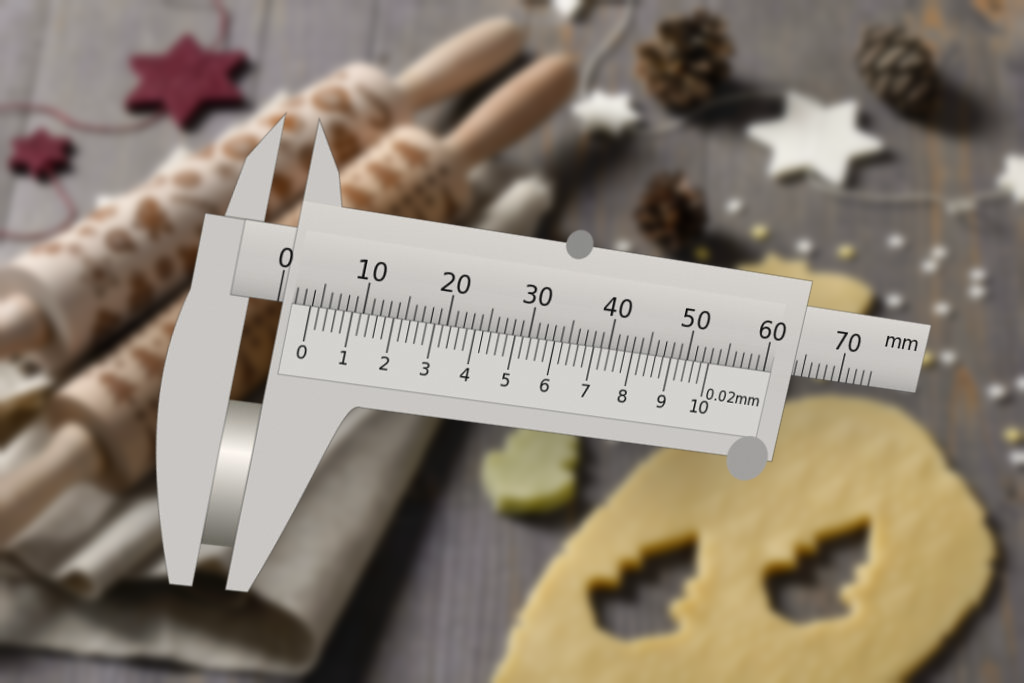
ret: {"value": 3.8, "unit": "mm"}
